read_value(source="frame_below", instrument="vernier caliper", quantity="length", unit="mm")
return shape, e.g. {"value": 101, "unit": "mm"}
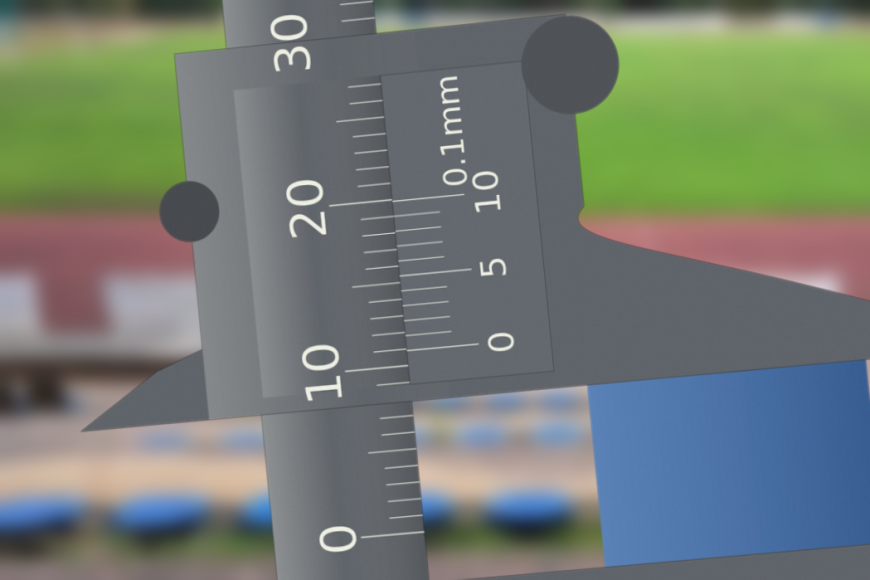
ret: {"value": 10.9, "unit": "mm"}
